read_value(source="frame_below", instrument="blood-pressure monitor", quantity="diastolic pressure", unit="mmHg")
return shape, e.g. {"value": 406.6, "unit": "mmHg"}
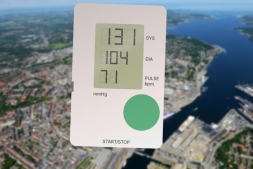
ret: {"value": 104, "unit": "mmHg"}
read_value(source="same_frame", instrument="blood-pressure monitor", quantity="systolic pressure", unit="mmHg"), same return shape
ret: {"value": 131, "unit": "mmHg"}
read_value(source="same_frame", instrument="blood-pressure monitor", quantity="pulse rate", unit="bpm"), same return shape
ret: {"value": 71, "unit": "bpm"}
